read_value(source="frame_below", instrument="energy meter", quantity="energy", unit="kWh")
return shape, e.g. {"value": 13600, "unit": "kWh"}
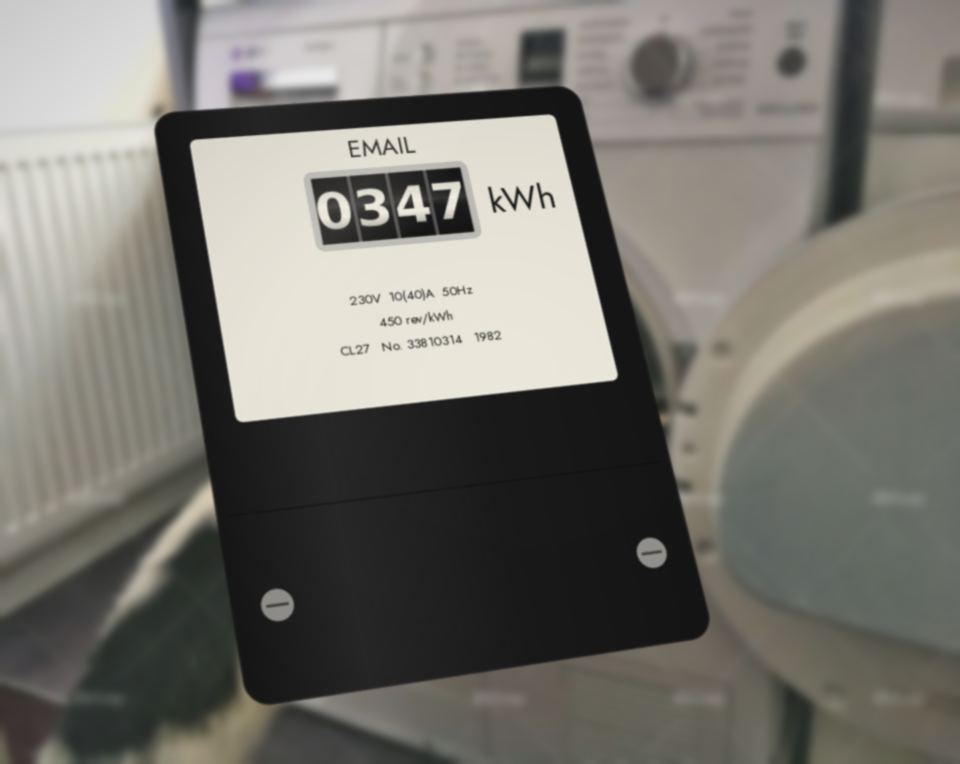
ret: {"value": 347, "unit": "kWh"}
